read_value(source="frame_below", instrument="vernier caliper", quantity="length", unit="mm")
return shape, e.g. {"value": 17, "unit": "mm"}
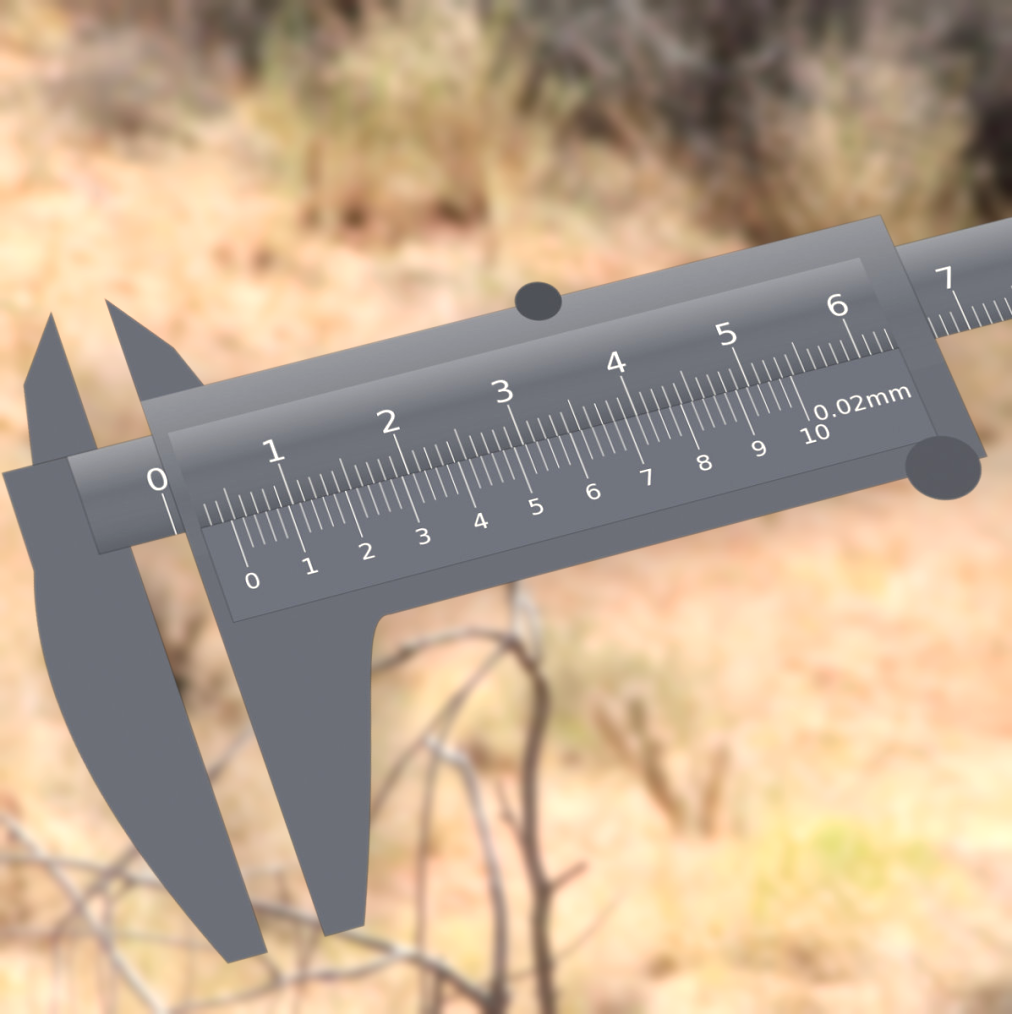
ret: {"value": 4.7, "unit": "mm"}
